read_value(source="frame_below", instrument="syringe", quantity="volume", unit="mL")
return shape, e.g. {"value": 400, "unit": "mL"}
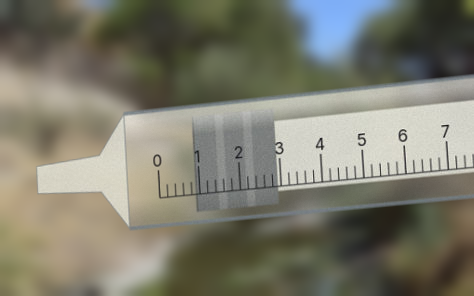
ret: {"value": 0.9, "unit": "mL"}
